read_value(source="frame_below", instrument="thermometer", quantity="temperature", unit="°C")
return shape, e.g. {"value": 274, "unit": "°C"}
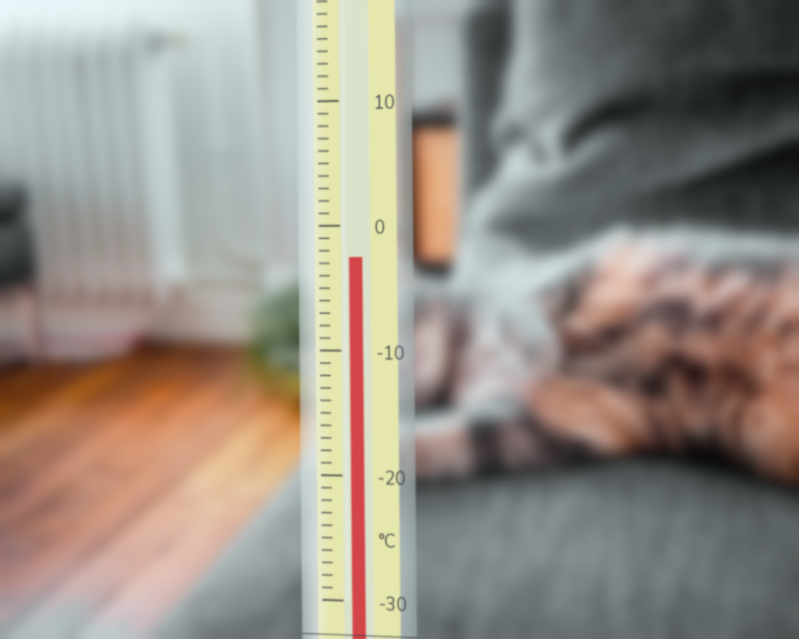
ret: {"value": -2.5, "unit": "°C"}
